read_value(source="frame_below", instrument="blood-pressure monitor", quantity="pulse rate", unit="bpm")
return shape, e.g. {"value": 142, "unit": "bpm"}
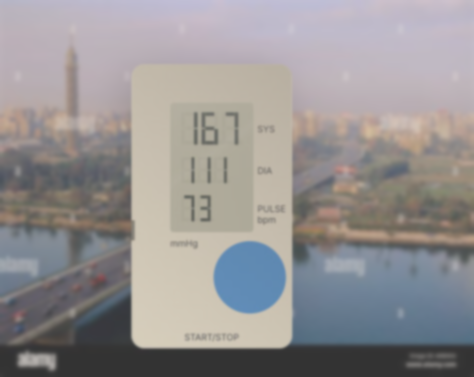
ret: {"value": 73, "unit": "bpm"}
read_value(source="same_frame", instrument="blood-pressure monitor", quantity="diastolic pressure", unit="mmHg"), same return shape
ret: {"value": 111, "unit": "mmHg"}
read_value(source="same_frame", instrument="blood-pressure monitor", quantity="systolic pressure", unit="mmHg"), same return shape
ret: {"value": 167, "unit": "mmHg"}
